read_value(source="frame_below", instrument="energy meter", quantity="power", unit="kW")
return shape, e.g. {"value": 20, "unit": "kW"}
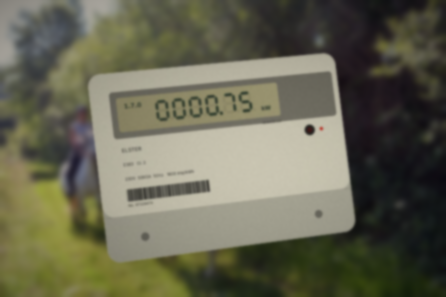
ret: {"value": 0.75, "unit": "kW"}
